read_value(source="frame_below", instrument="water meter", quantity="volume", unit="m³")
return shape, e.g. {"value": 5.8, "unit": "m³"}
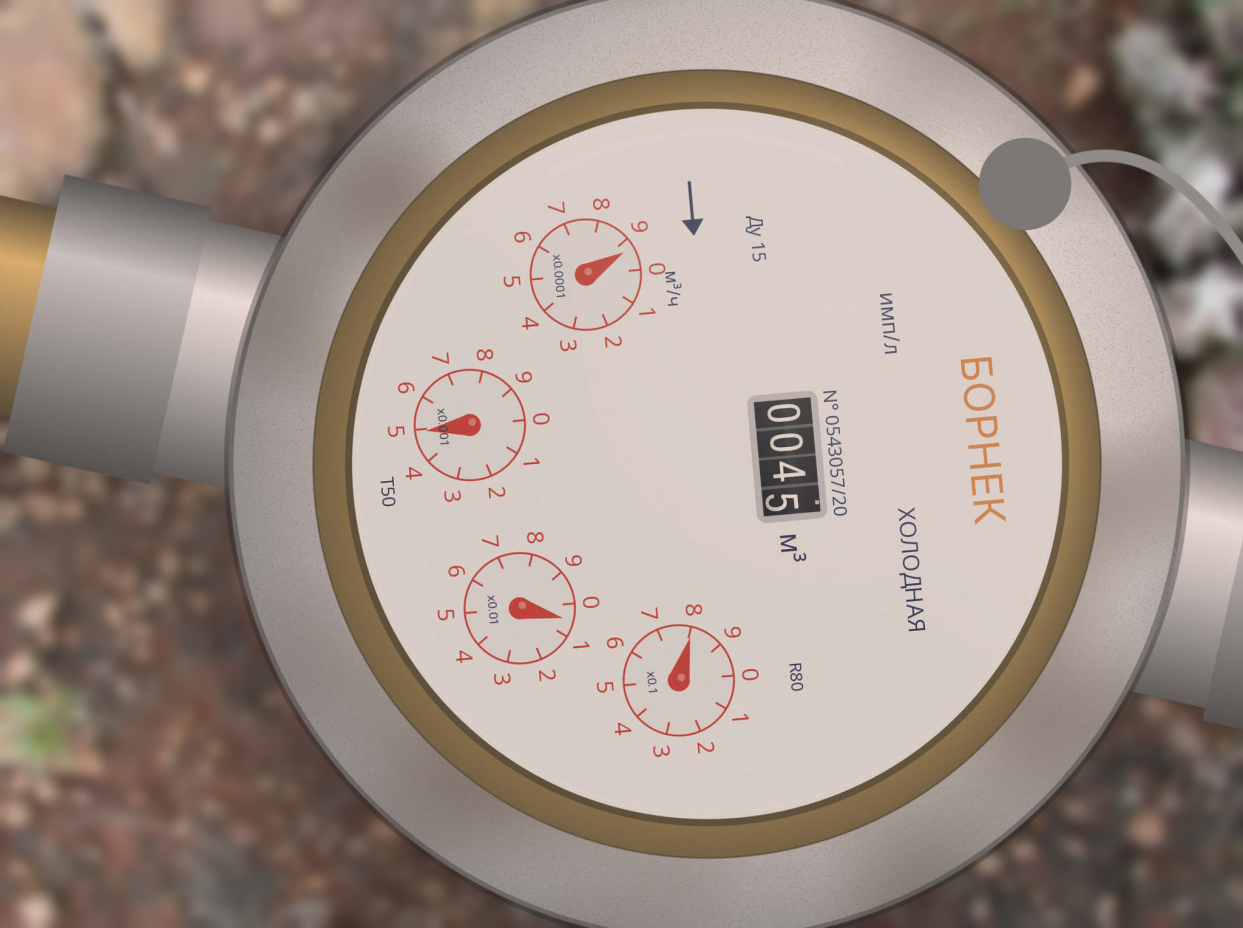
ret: {"value": 44.8049, "unit": "m³"}
